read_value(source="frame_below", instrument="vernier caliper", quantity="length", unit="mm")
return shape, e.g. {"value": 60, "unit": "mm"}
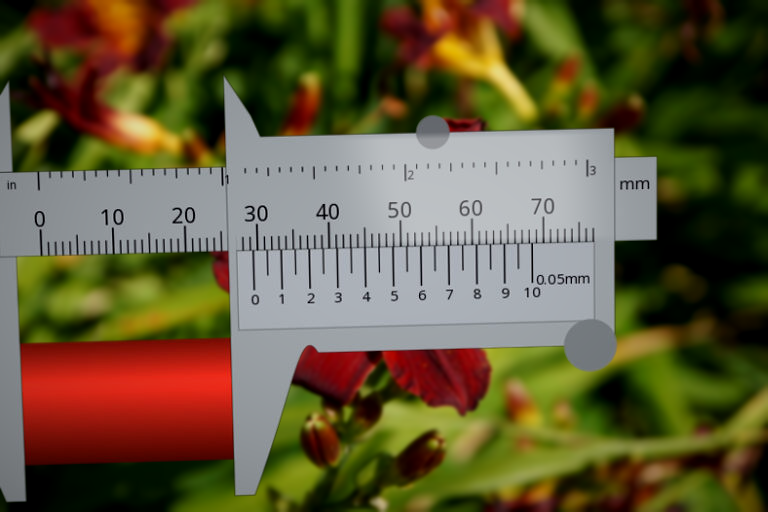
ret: {"value": 29.4, "unit": "mm"}
